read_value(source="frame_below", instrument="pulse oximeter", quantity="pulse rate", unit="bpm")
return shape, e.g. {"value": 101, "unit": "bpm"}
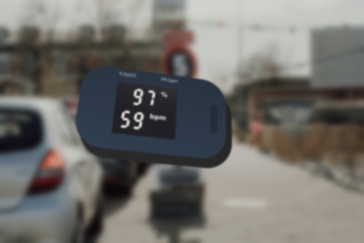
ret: {"value": 59, "unit": "bpm"}
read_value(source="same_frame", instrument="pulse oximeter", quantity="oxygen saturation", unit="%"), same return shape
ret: {"value": 97, "unit": "%"}
